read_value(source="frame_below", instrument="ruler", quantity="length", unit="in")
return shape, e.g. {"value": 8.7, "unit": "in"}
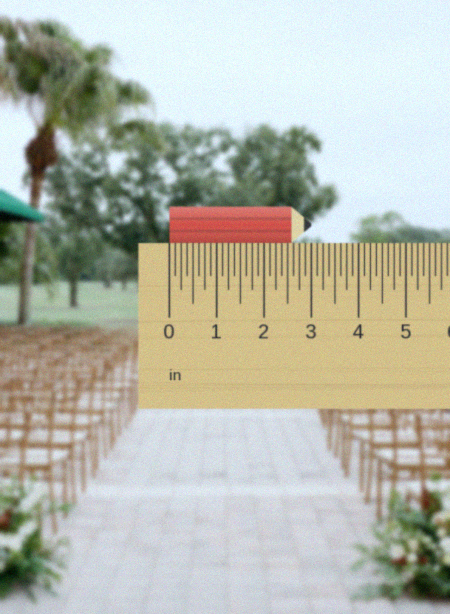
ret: {"value": 3, "unit": "in"}
